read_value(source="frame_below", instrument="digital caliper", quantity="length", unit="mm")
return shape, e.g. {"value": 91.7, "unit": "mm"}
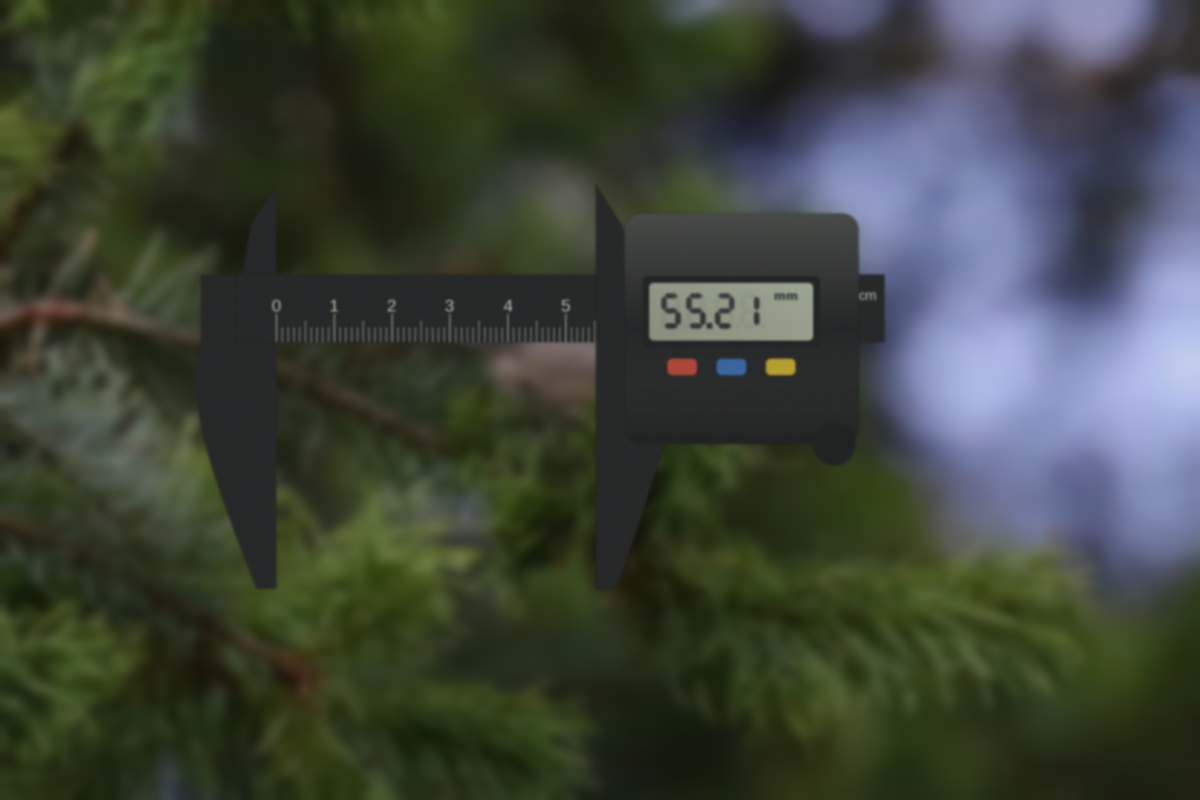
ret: {"value": 55.21, "unit": "mm"}
